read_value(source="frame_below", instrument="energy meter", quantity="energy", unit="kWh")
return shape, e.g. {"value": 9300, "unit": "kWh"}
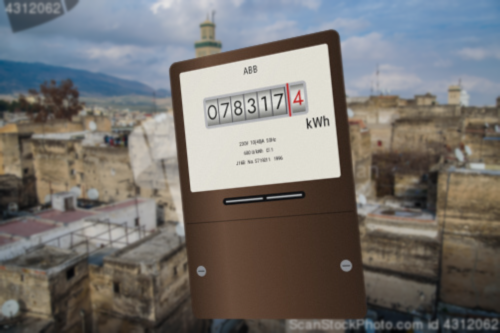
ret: {"value": 78317.4, "unit": "kWh"}
